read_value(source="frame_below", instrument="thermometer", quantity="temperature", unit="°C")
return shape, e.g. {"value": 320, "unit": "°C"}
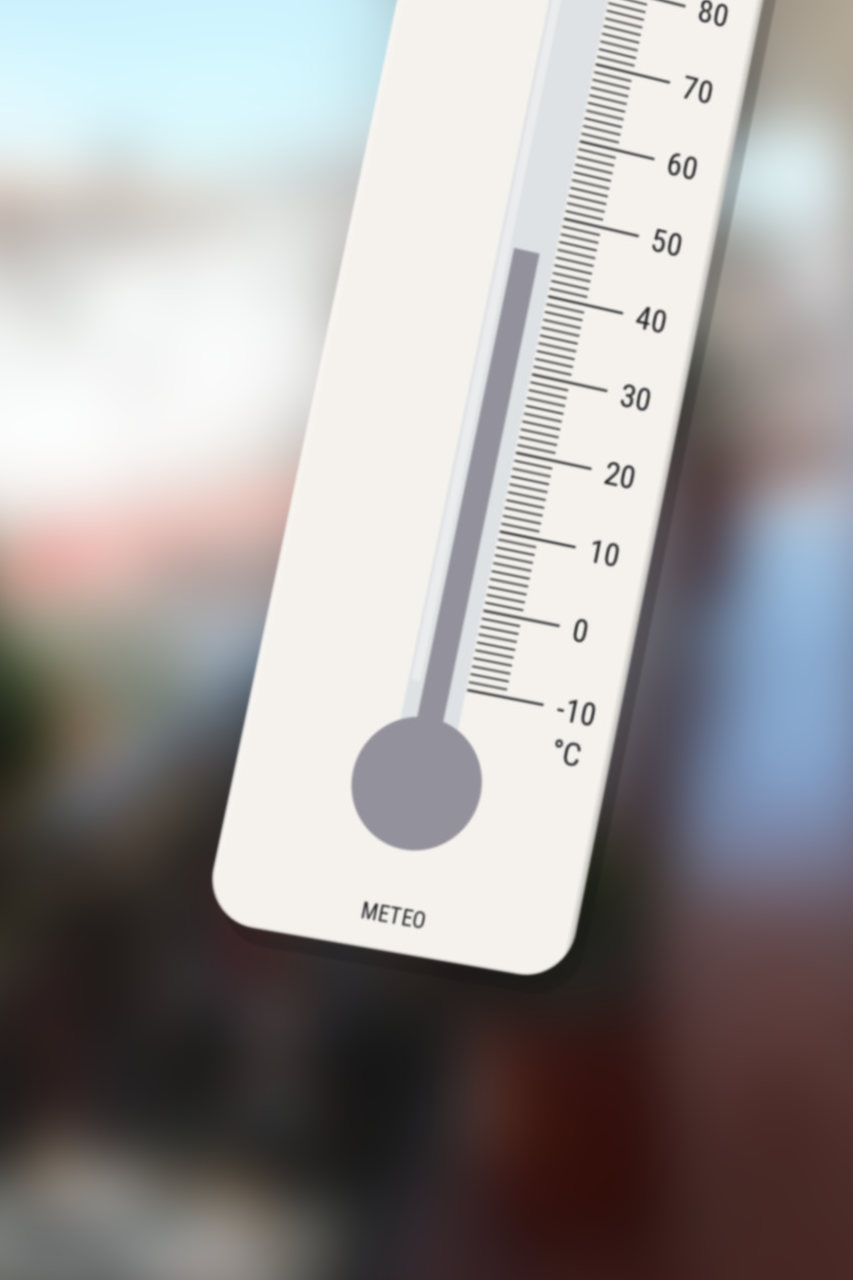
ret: {"value": 45, "unit": "°C"}
